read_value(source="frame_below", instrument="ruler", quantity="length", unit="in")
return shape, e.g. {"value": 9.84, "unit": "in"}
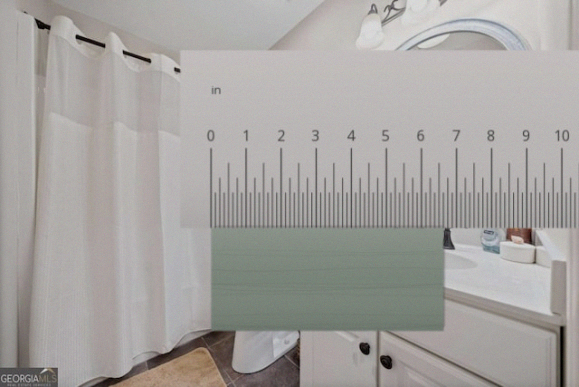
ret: {"value": 6.625, "unit": "in"}
